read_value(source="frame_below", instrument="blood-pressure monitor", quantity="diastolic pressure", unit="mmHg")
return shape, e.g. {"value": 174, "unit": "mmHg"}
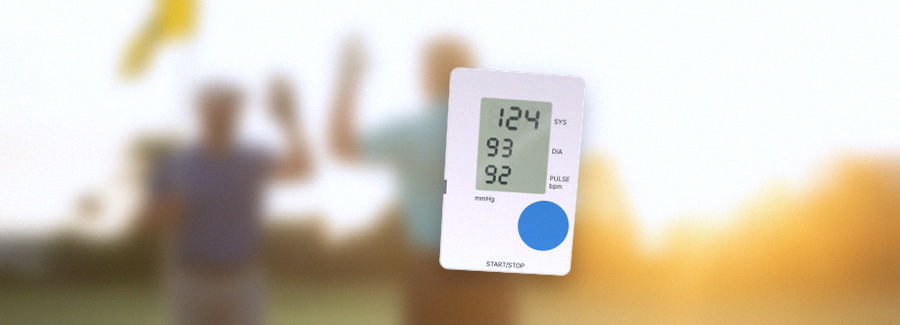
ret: {"value": 93, "unit": "mmHg"}
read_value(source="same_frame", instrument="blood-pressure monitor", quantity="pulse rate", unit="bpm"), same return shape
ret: {"value": 92, "unit": "bpm"}
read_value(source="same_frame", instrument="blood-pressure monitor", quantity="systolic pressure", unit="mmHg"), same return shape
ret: {"value": 124, "unit": "mmHg"}
